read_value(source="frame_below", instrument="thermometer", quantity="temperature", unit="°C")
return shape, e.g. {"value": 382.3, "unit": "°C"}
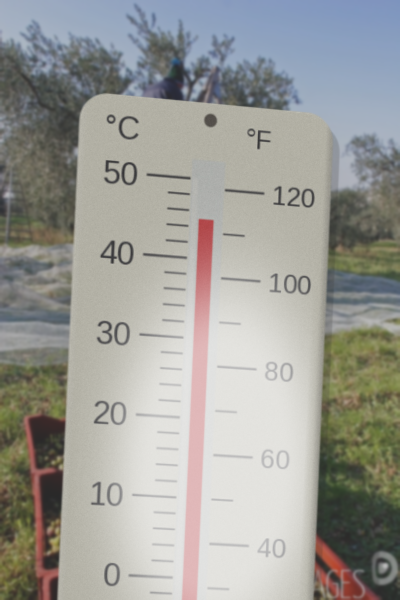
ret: {"value": 45, "unit": "°C"}
